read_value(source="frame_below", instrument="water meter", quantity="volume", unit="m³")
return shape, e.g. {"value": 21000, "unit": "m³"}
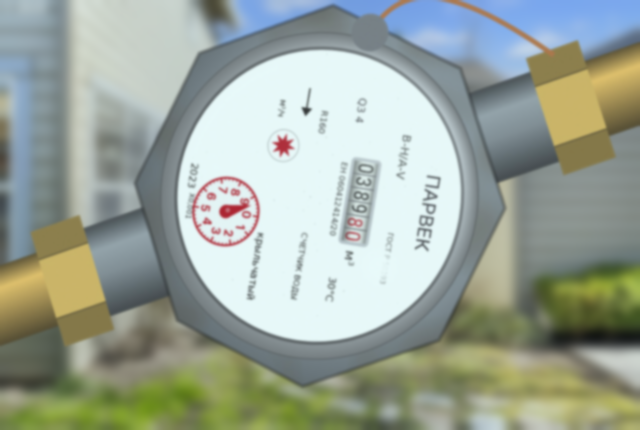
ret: {"value": 389.799, "unit": "m³"}
